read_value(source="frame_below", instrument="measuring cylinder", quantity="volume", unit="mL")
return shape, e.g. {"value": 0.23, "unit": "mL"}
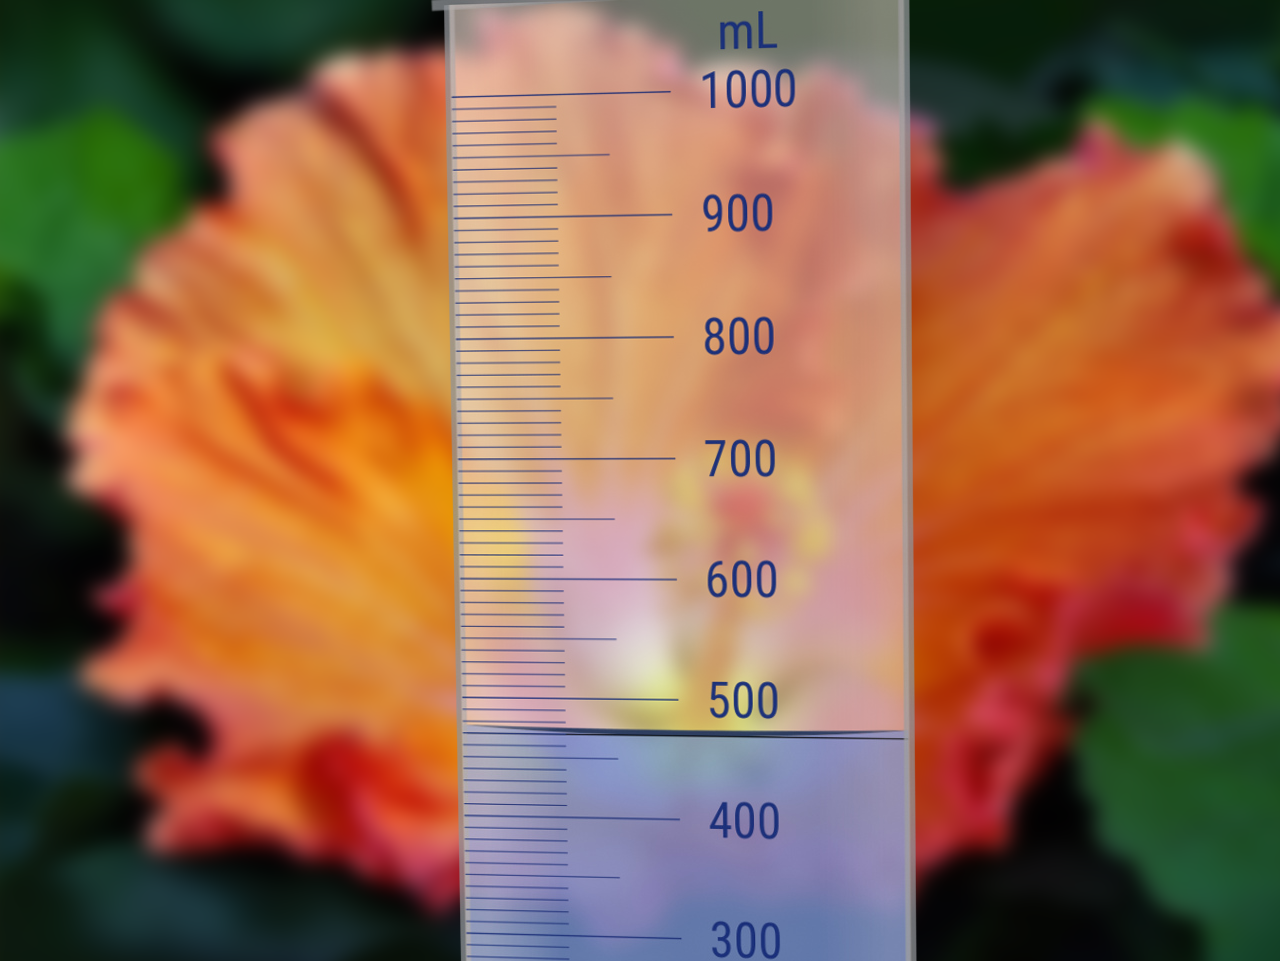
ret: {"value": 470, "unit": "mL"}
